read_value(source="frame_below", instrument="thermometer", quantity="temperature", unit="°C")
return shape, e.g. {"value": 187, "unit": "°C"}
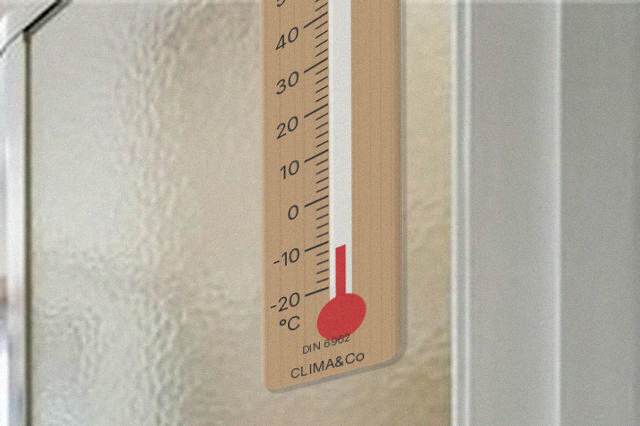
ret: {"value": -12, "unit": "°C"}
